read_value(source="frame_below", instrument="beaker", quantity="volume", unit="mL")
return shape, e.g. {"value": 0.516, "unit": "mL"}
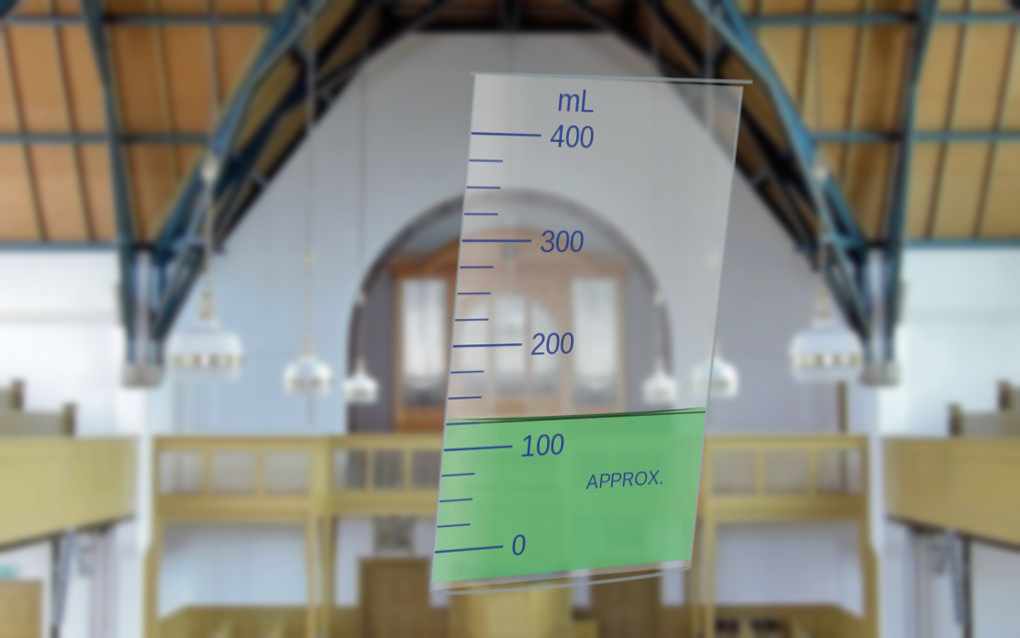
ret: {"value": 125, "unit": "mL"}
